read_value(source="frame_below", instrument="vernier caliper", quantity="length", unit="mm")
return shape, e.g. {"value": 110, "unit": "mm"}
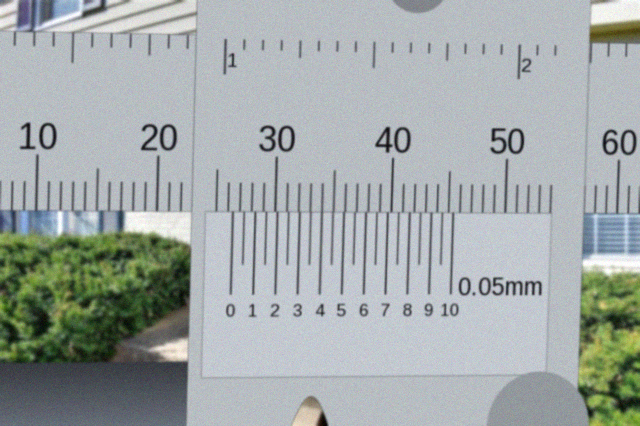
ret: {"value": 26.4, "unit": "mm"}
